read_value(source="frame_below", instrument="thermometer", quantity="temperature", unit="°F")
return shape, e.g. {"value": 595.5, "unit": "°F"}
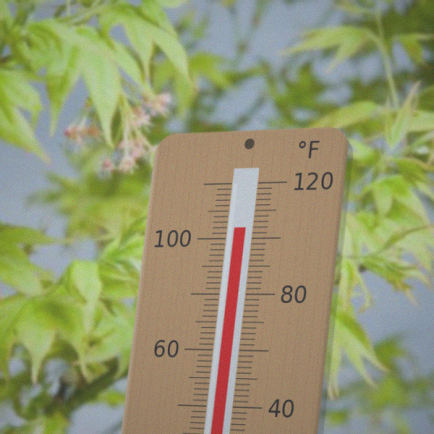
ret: {"value": 104, "unit": "°F"}
